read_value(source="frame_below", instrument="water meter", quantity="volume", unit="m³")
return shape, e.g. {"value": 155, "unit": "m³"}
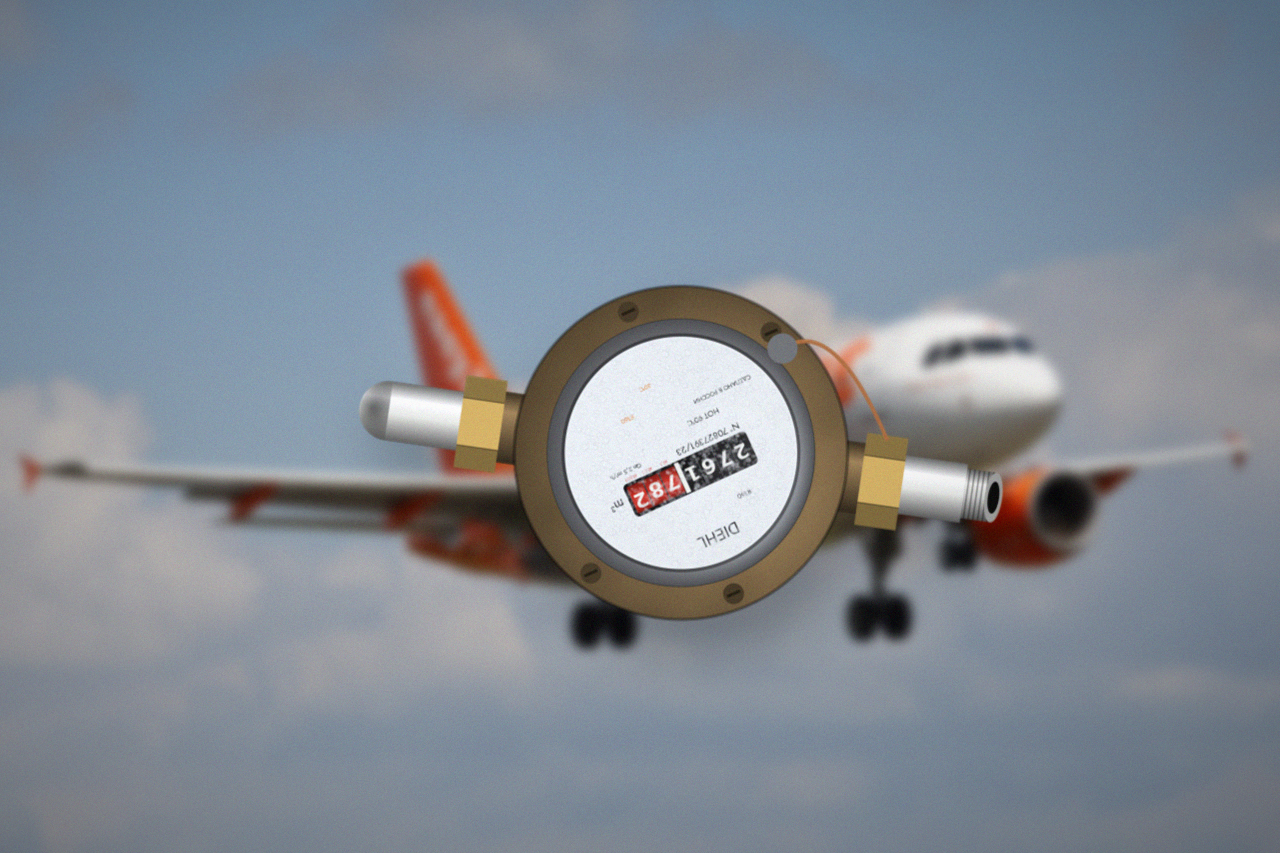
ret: {"value": 2761.782, "unit": "m³"}
